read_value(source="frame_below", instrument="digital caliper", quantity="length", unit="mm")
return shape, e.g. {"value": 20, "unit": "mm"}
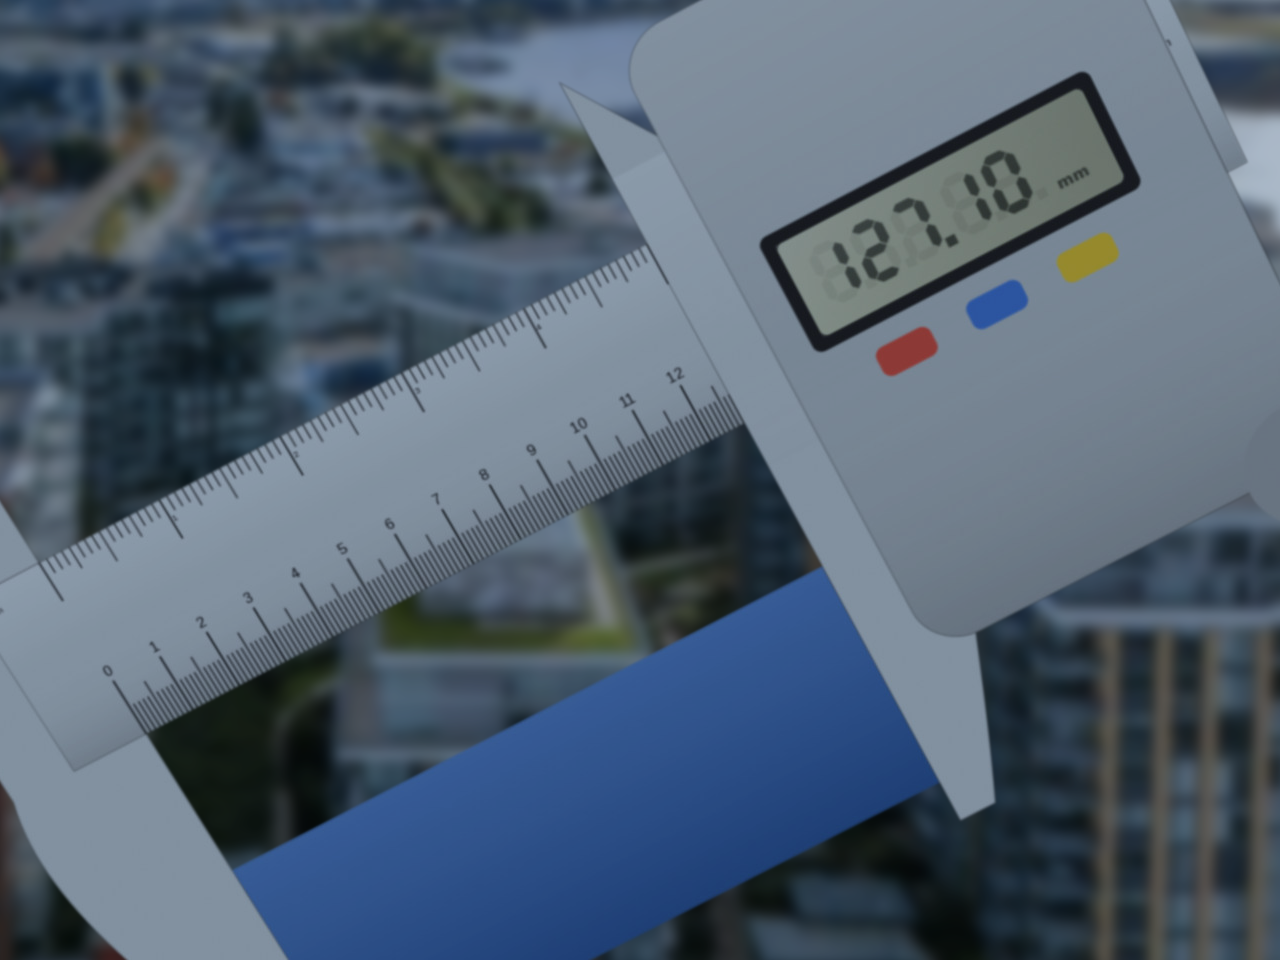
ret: {"value": 127.10, "unit": "mm"}
